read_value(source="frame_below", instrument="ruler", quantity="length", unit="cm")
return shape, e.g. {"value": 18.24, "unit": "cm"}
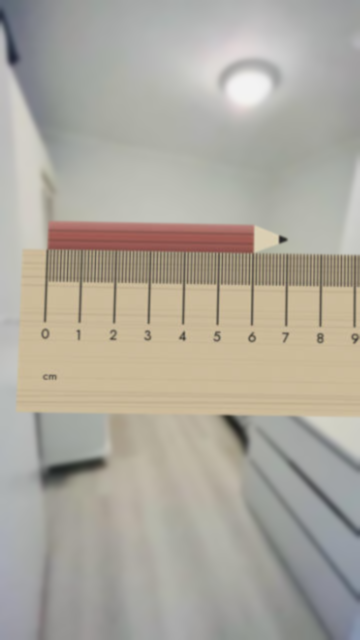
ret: {"value": 7, "unit": "cm"}
